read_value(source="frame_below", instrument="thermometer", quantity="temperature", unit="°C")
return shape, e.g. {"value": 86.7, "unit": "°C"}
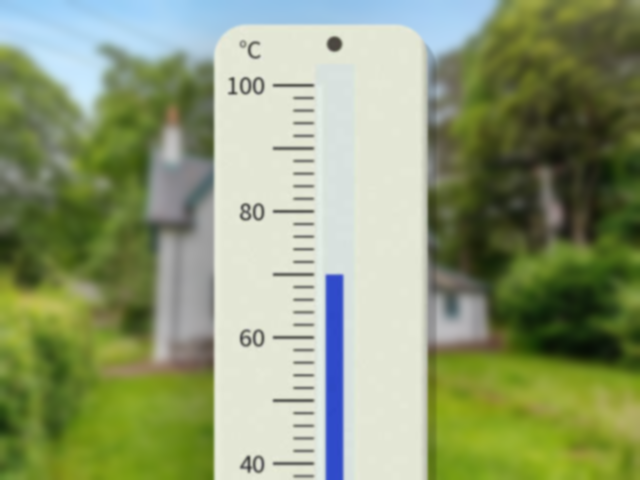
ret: {"value": 70, "unit": "°C"}
